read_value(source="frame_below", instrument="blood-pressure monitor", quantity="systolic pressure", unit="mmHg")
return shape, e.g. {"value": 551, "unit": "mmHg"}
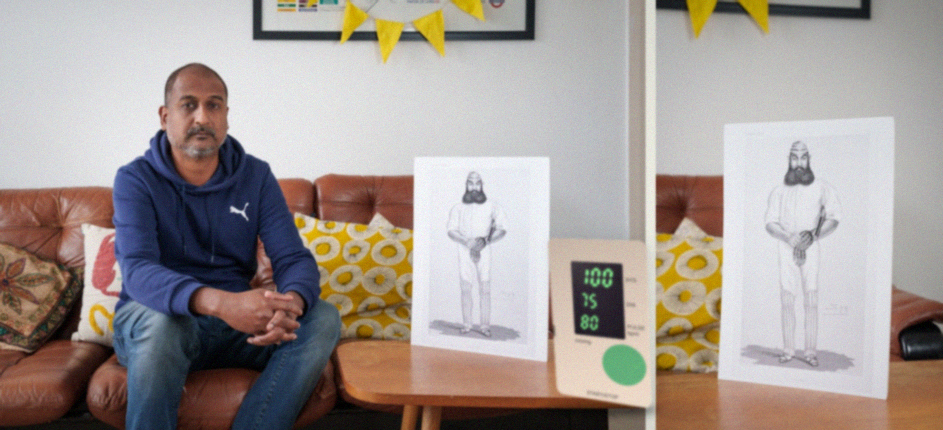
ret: {"value": 100, "unit": "mmHg"}
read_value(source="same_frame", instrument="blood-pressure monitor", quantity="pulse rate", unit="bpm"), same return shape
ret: {"value": 80, "unit": "bpm"}
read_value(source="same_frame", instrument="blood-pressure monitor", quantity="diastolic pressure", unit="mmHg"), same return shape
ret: {"value": 75, "unit": "mmHg"}
